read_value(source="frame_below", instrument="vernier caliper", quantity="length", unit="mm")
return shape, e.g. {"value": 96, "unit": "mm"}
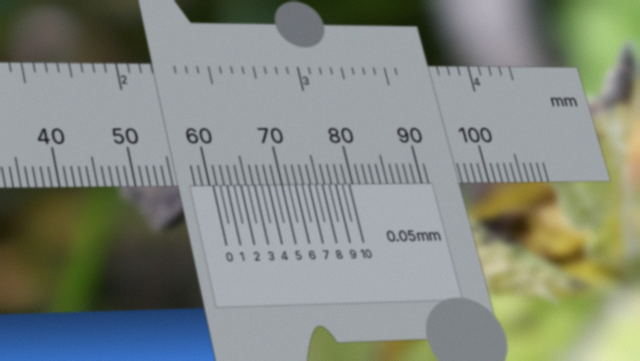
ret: {"value": 60.5, "unit": "mm"}
